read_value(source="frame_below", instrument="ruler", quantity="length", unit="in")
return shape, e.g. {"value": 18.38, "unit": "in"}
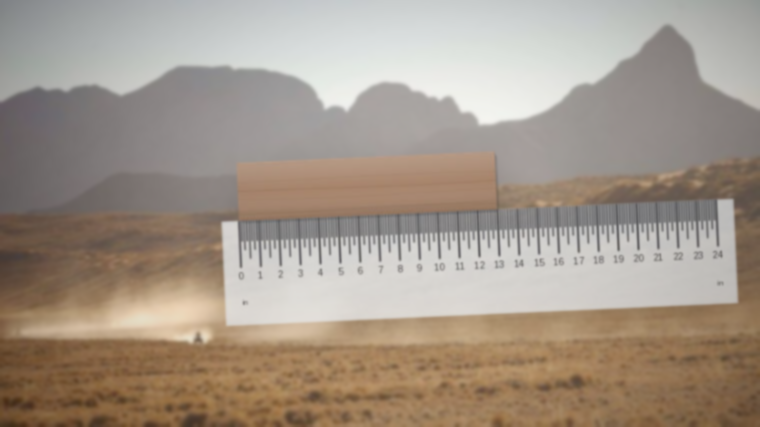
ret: {"value": 13, "unit": "in"}
